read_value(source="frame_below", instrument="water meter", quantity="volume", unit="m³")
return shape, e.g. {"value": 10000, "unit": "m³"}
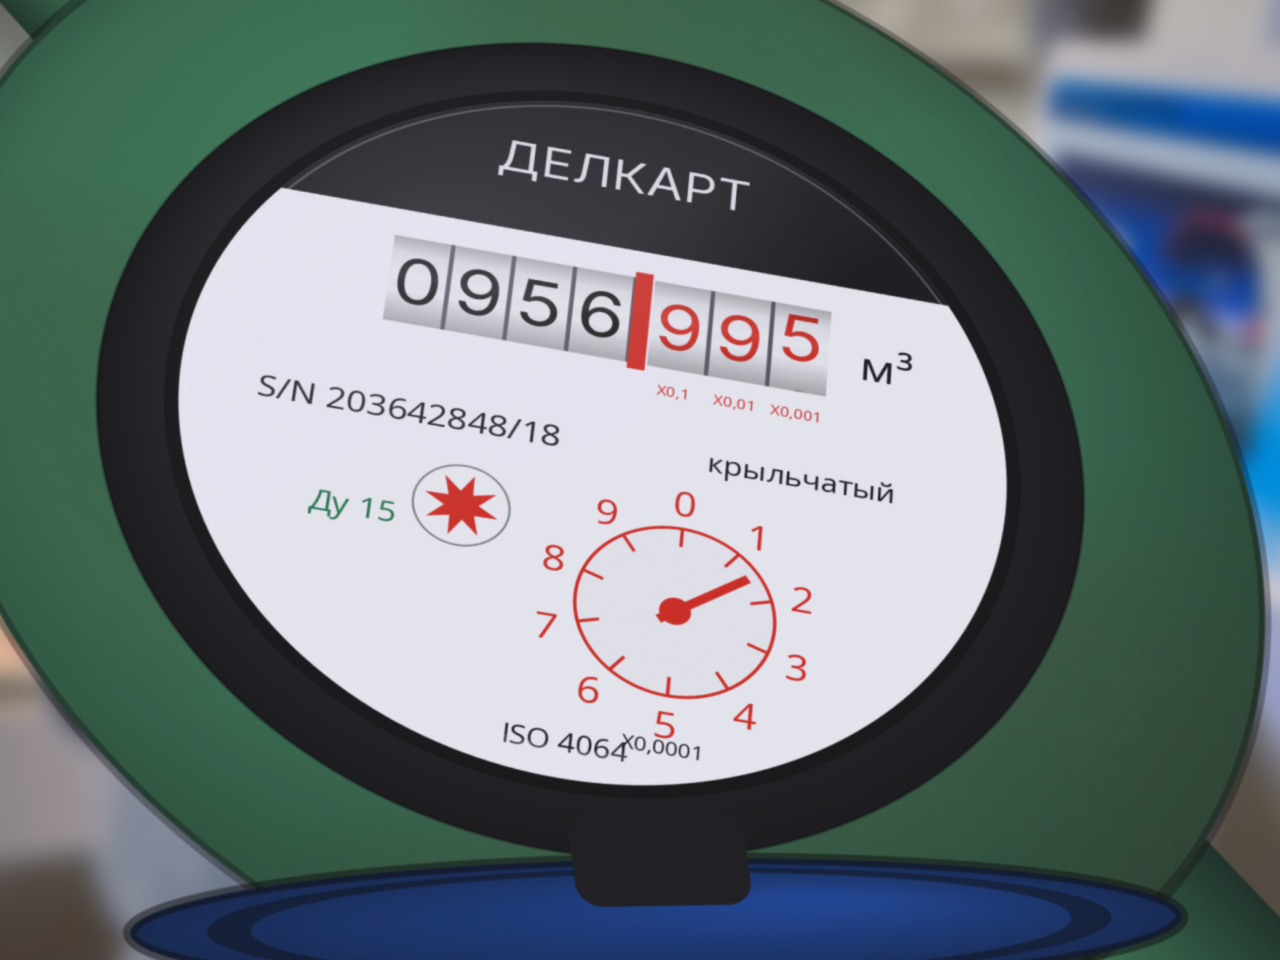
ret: {"value": 956.9951, "unit": "m³"}
